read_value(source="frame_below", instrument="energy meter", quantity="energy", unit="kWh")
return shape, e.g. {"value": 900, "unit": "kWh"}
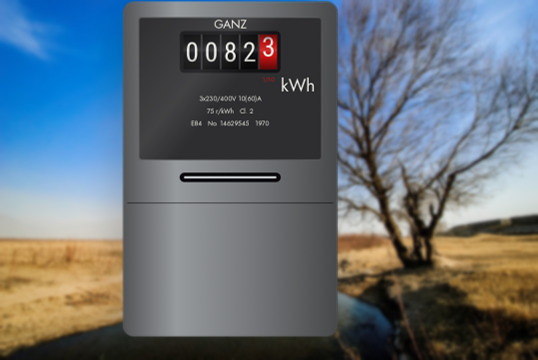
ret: {"value": 82.3, "unit": "kWh"}
